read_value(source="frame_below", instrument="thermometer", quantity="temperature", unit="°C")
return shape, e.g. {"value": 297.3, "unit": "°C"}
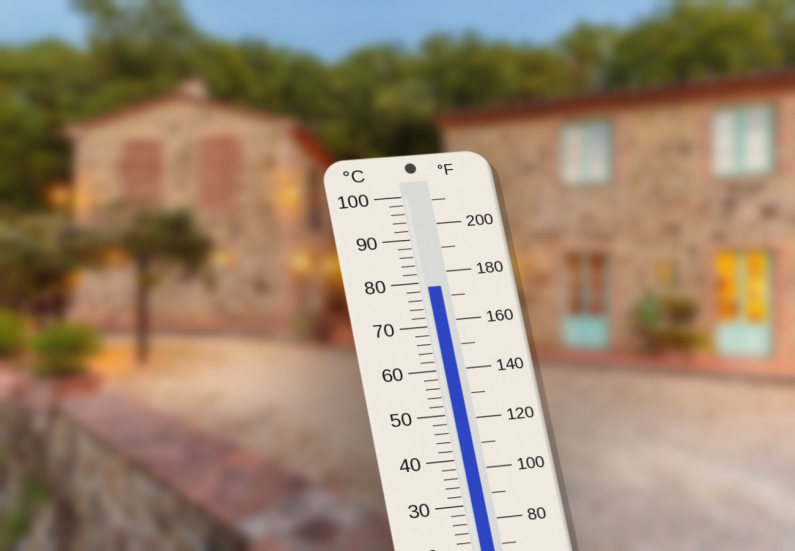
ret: {"value": 79, "unit": "°C"}
